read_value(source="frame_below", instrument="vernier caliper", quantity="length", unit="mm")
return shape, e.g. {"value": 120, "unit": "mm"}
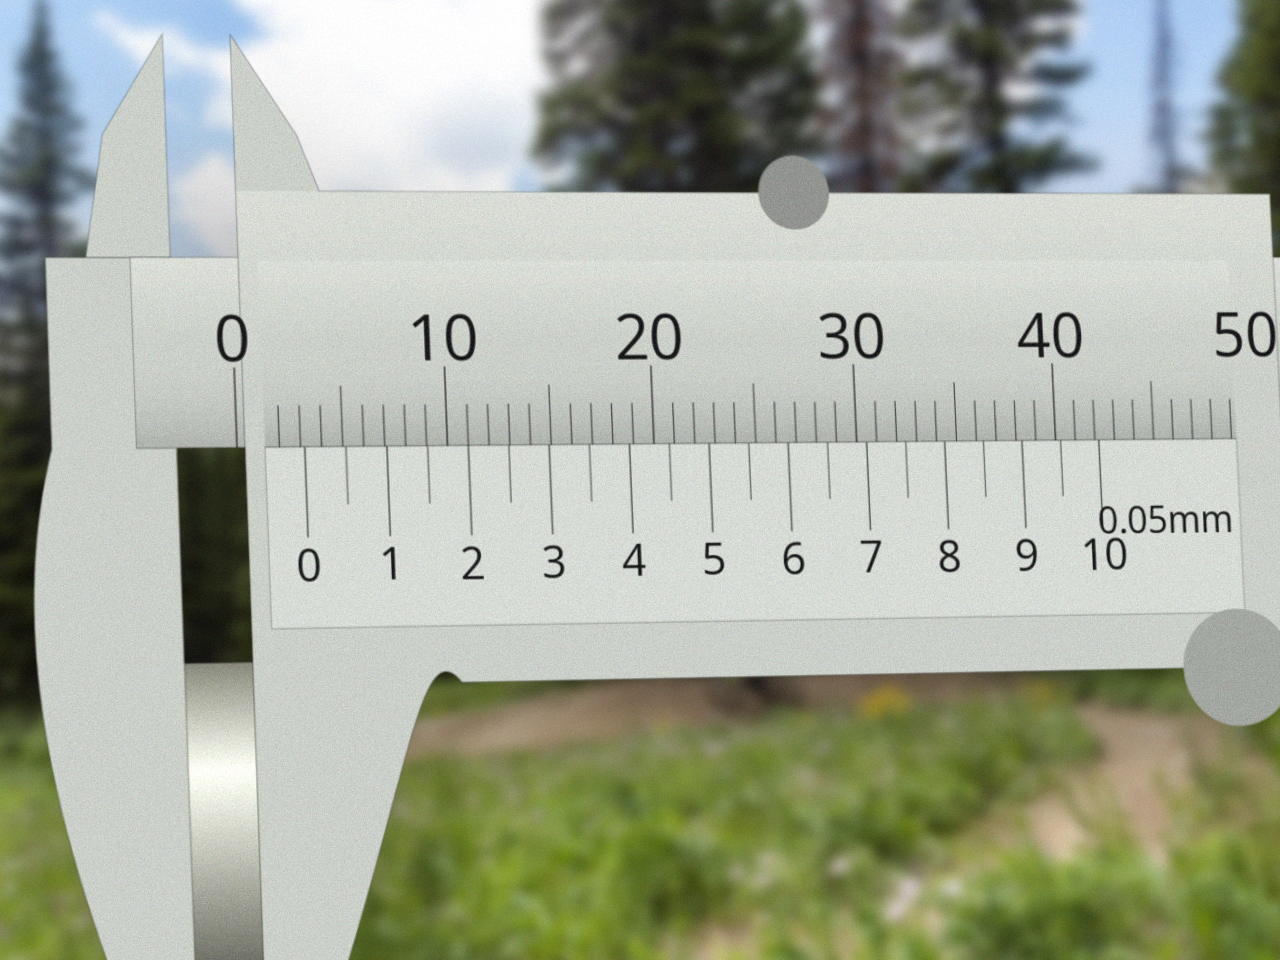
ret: {"value": 3.2, "unit": "mm"}
